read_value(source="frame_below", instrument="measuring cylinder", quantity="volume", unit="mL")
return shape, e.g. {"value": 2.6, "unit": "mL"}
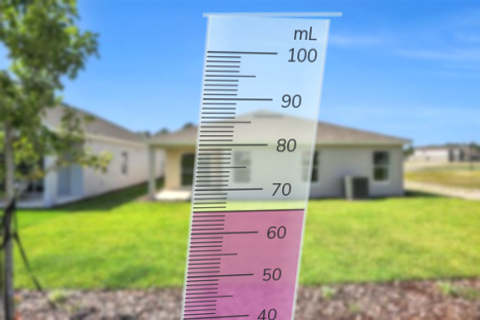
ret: {"value": 65, "unit": "mL"}
